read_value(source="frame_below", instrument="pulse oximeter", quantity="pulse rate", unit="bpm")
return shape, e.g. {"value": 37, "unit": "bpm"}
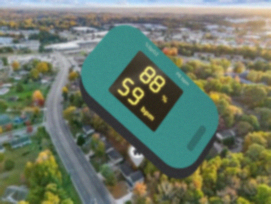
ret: {"value": 59, "unit": "bpm"}
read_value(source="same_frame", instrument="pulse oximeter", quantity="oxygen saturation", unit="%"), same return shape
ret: {"value": 88, "unit": "%"}
